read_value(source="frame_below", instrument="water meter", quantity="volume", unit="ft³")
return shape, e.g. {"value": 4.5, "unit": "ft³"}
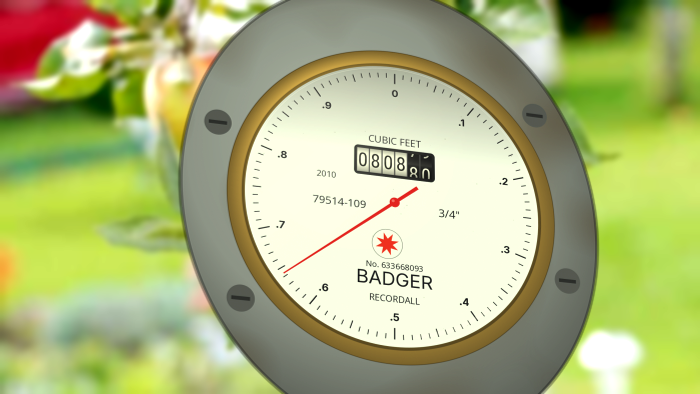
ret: {"value": 80879.64, "unit": "ft³"}
